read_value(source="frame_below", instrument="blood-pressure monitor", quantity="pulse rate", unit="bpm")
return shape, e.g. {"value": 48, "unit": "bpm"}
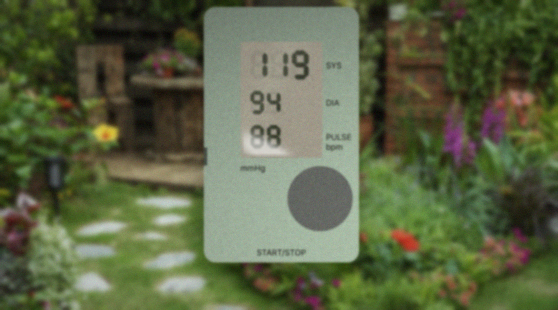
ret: {"value": 88, "unit": "bpm"}
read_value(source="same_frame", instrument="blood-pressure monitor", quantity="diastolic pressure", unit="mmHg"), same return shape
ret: {"value": 94, "unit": "mmHg"}
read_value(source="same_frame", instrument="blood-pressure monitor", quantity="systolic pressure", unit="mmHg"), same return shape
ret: {"value": 119, "unit": "mmHg"}
